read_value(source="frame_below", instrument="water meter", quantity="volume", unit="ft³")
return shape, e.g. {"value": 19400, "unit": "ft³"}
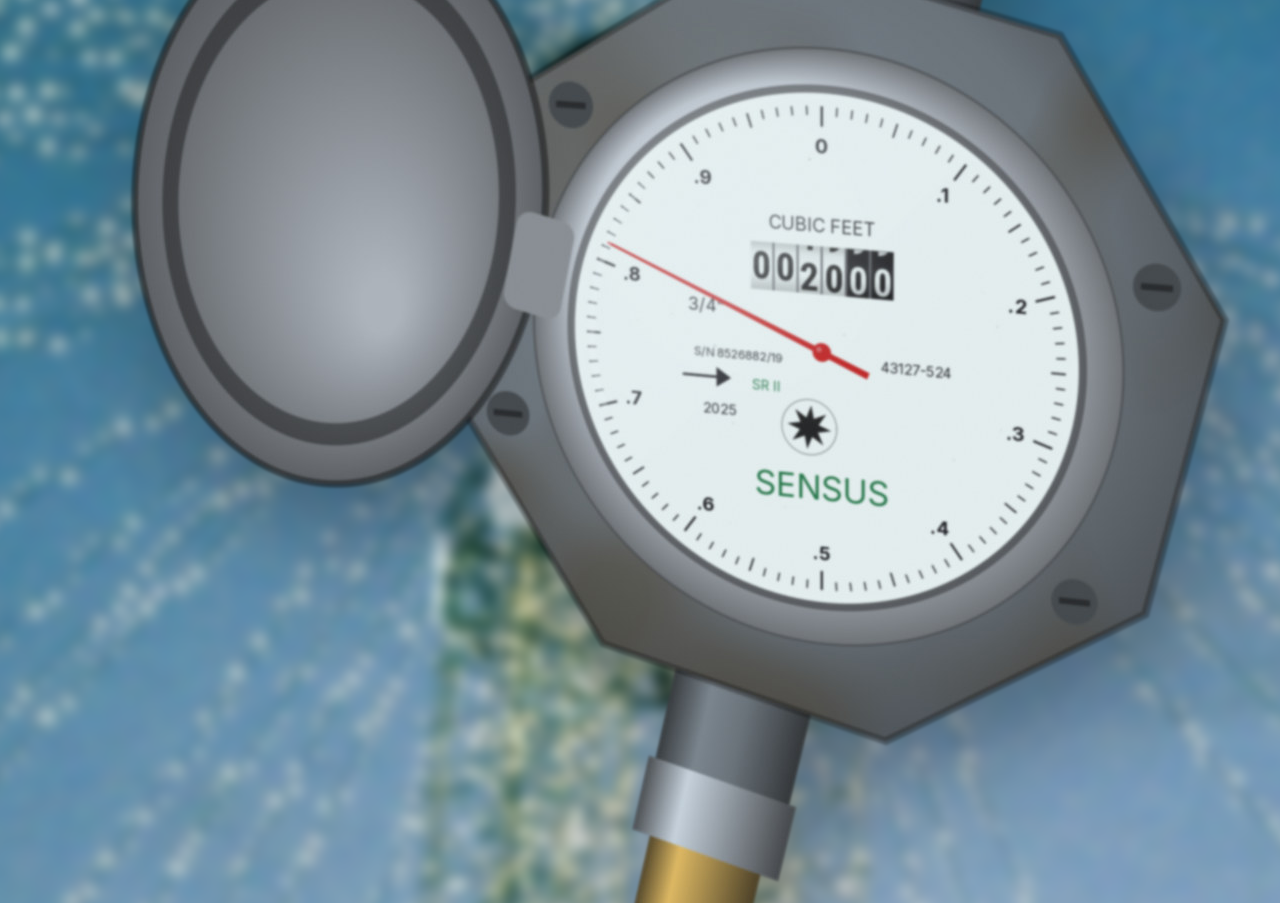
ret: {"value": 1999.81, "unit": "ft³"}
